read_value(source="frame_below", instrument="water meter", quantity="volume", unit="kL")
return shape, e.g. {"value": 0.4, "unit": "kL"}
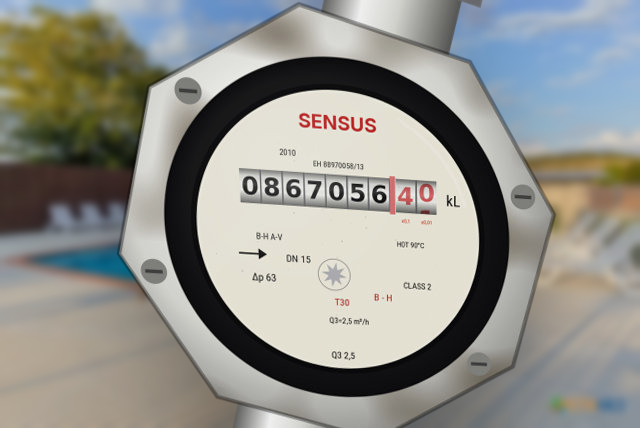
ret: {"value": 867056.40, "unit": "kL"}
